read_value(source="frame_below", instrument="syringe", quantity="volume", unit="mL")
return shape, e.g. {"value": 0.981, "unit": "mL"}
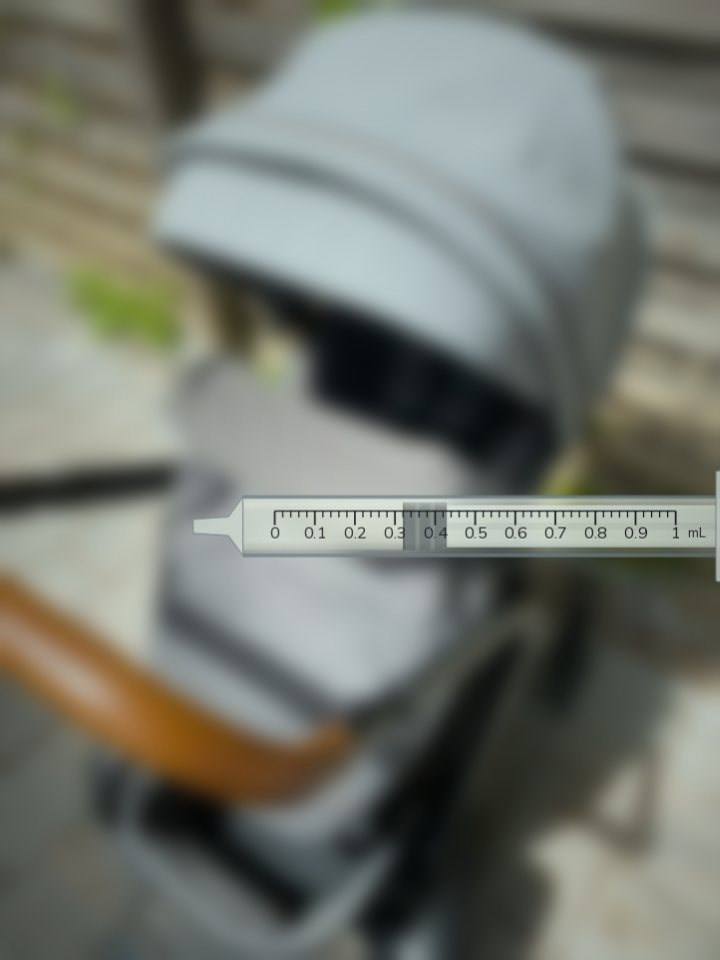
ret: {"value": 0.32, "unit": "mL"}
